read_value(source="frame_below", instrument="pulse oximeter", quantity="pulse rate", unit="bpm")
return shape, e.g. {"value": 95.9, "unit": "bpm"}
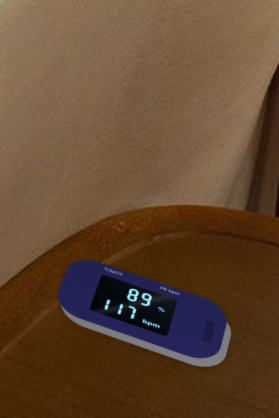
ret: {"value": 117, "unit": "bpm"}
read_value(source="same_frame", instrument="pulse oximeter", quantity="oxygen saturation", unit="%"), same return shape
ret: {"value": 89, "unit": "%"}
